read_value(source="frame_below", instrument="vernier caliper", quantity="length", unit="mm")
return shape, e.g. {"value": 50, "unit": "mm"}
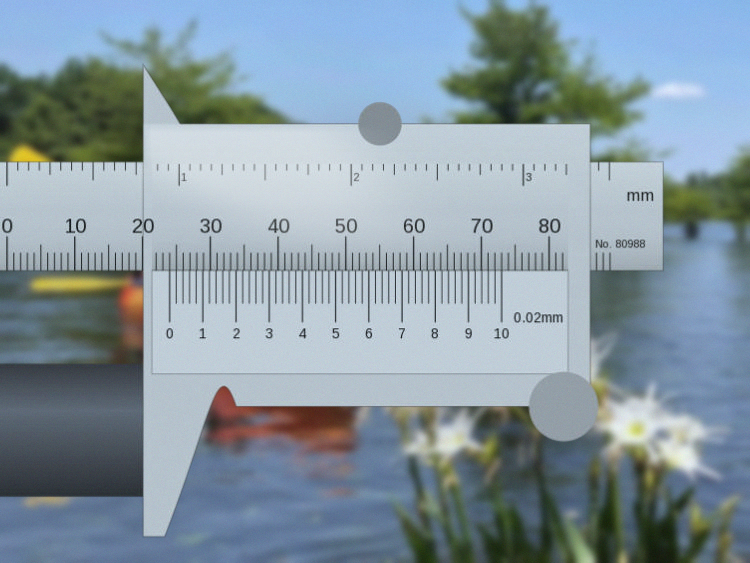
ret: {"value": 24.0, "unit": "mm"}
